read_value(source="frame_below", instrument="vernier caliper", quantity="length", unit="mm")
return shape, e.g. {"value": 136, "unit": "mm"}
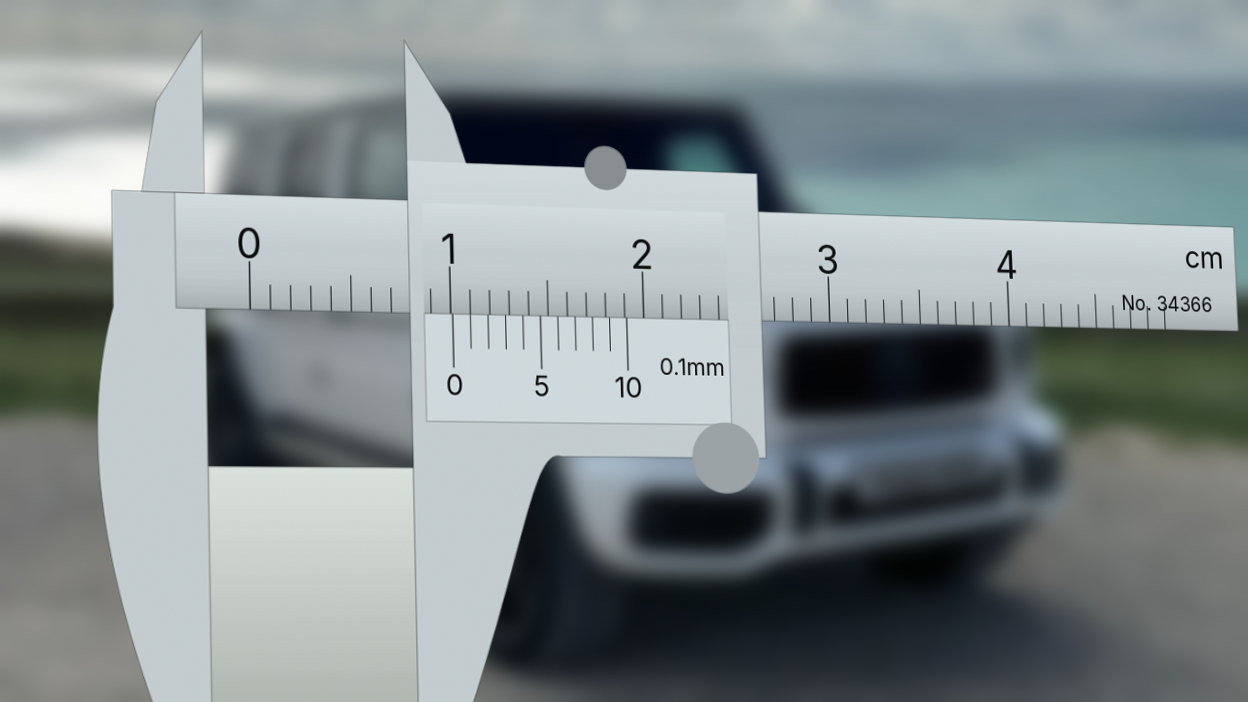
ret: {"value": 10.1, "unit": "mm"}
